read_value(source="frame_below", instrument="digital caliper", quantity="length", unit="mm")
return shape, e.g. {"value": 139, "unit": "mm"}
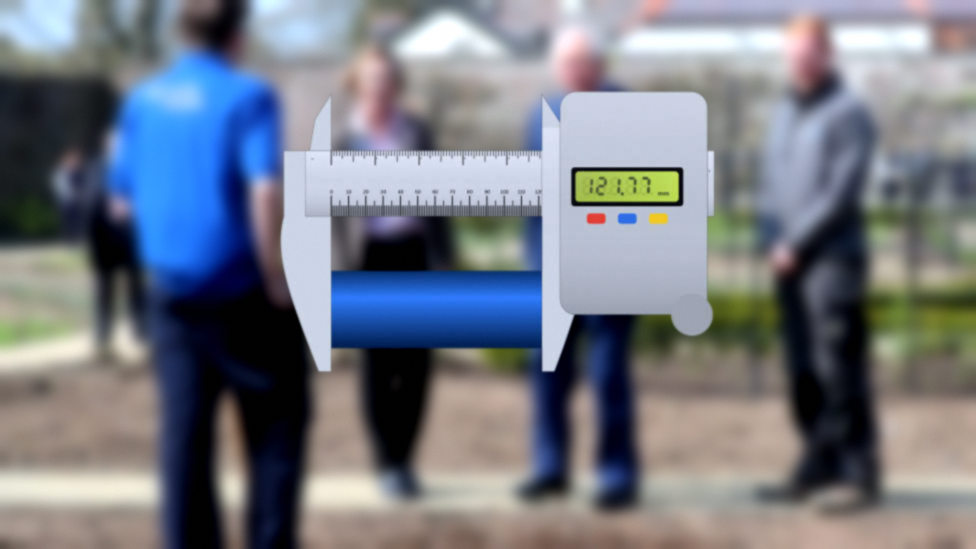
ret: {"value": 121.77, "unit": "mm"}
